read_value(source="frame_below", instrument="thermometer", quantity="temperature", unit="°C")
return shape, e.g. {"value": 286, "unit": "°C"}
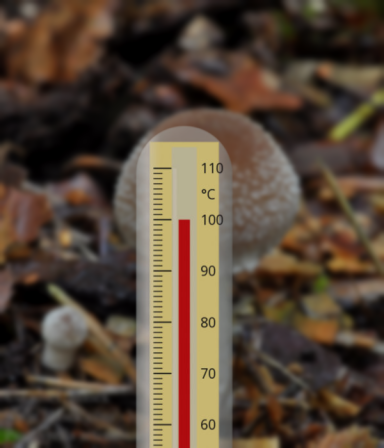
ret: {"value": 100, "unit": "°C"}
